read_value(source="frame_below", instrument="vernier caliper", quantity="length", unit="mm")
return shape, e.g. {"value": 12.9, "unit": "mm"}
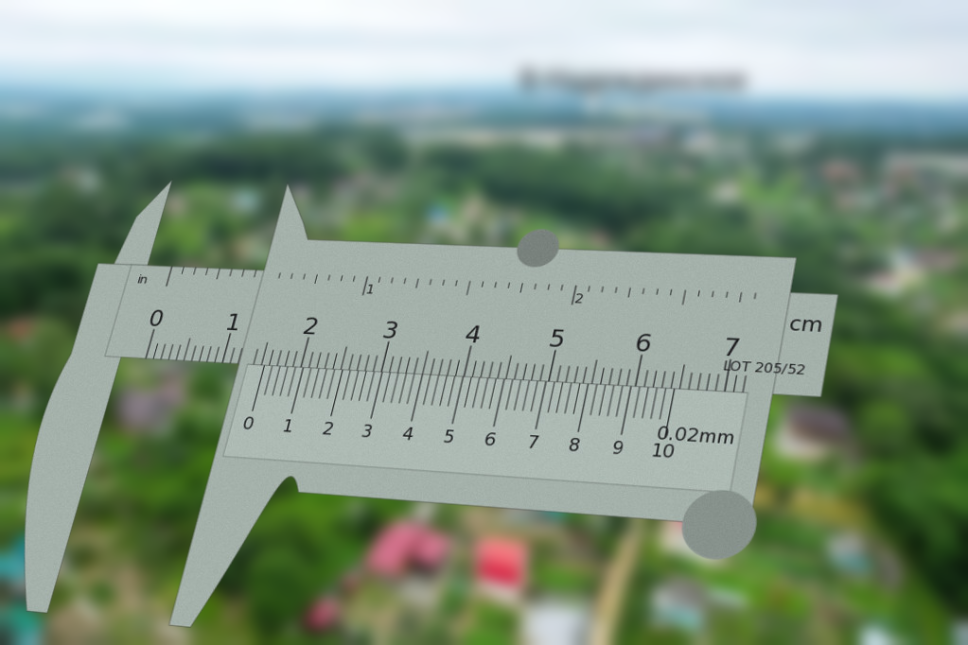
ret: {"value": 15.4, "unit": "mm"}
